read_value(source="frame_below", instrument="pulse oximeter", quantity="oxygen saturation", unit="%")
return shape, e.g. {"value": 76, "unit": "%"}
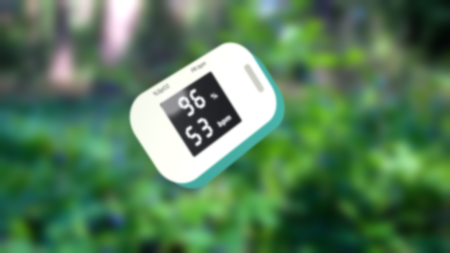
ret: {"value": 96, "unit": "%"}
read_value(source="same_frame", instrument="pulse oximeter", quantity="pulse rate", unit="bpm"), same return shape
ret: {"value": 53, "unit": "bpm"}
